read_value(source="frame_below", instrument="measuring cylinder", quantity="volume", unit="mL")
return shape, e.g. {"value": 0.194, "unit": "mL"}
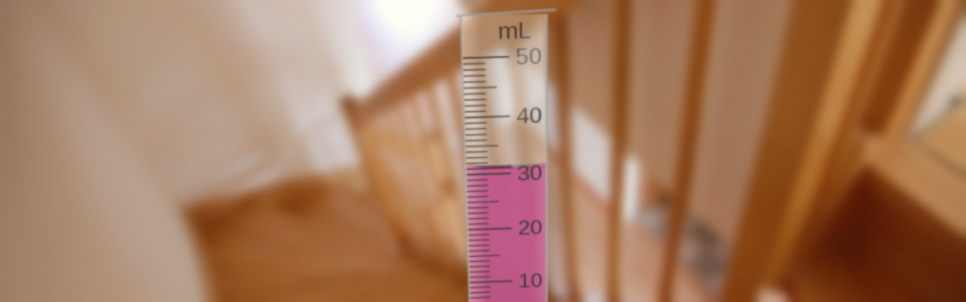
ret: {"value": 31, "unit": "mL"}
